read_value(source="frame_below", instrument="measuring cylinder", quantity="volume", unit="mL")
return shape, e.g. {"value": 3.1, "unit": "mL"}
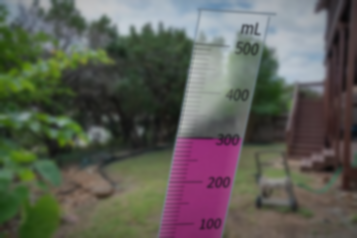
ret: {"value": 300, "unit": "mL"}
